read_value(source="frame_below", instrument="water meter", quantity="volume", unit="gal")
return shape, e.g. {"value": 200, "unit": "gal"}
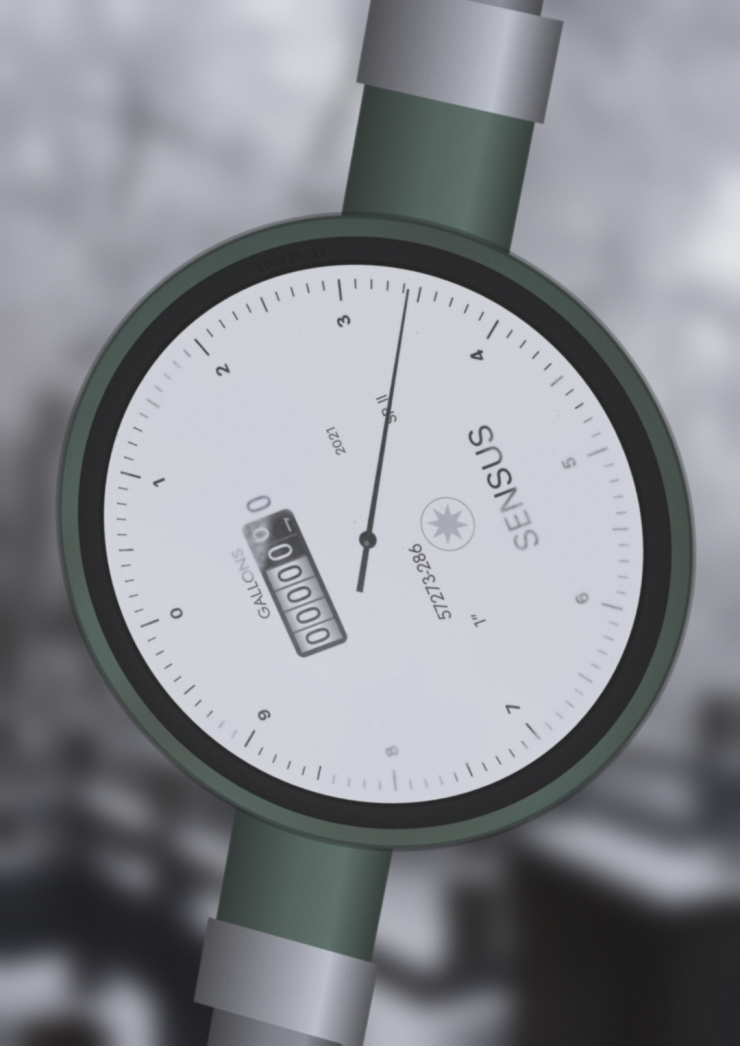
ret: {"value": 63.4, "unit": "gal"}
